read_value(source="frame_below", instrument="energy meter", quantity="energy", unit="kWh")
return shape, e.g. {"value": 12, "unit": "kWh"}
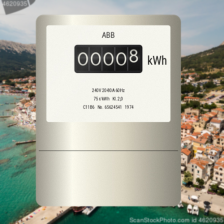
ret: {"value": 8, "unit": "kWh"}
